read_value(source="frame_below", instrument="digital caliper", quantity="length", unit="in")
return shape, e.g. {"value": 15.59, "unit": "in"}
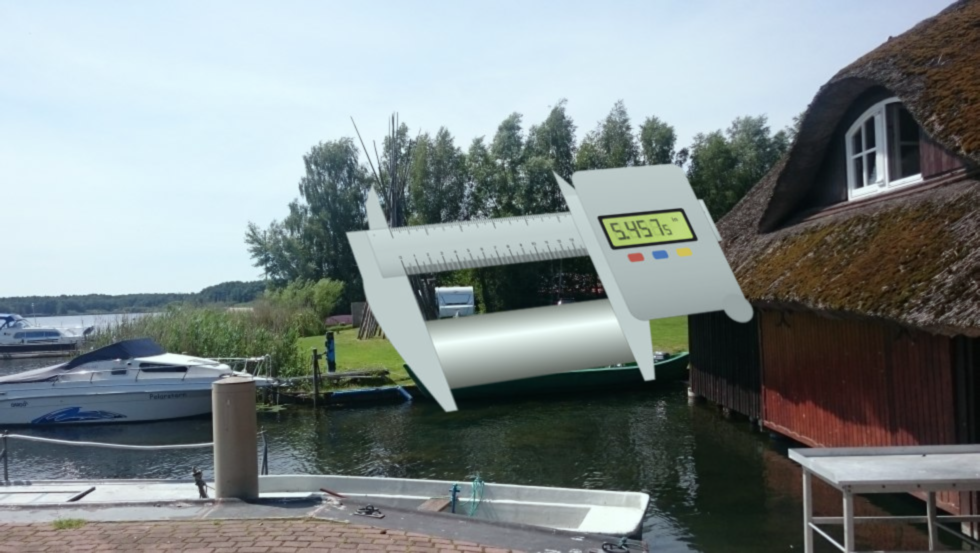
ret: {"value": 5.4575, "unit": "in"}
